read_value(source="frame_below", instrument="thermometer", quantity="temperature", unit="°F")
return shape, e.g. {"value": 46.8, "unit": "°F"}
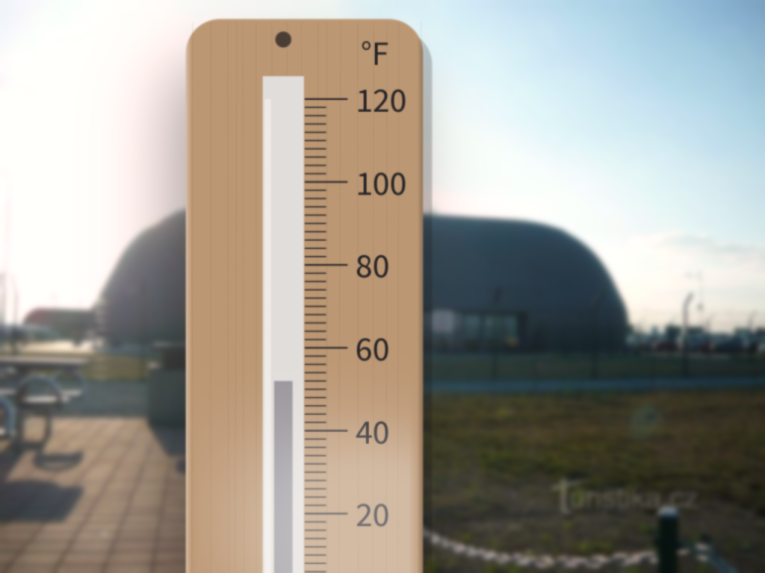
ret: {"value": 52, "unit": "°F"}
